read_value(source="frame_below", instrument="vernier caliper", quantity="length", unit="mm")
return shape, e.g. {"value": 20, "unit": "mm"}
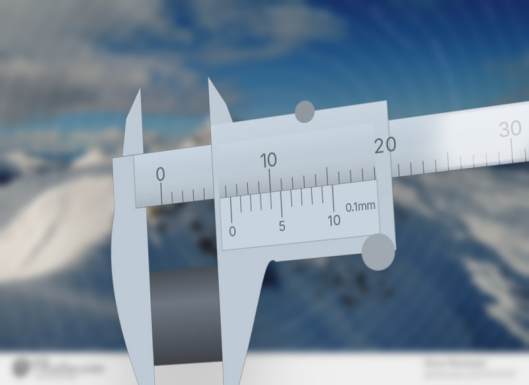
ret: {"value": 6.4, "unit": "mm"}
